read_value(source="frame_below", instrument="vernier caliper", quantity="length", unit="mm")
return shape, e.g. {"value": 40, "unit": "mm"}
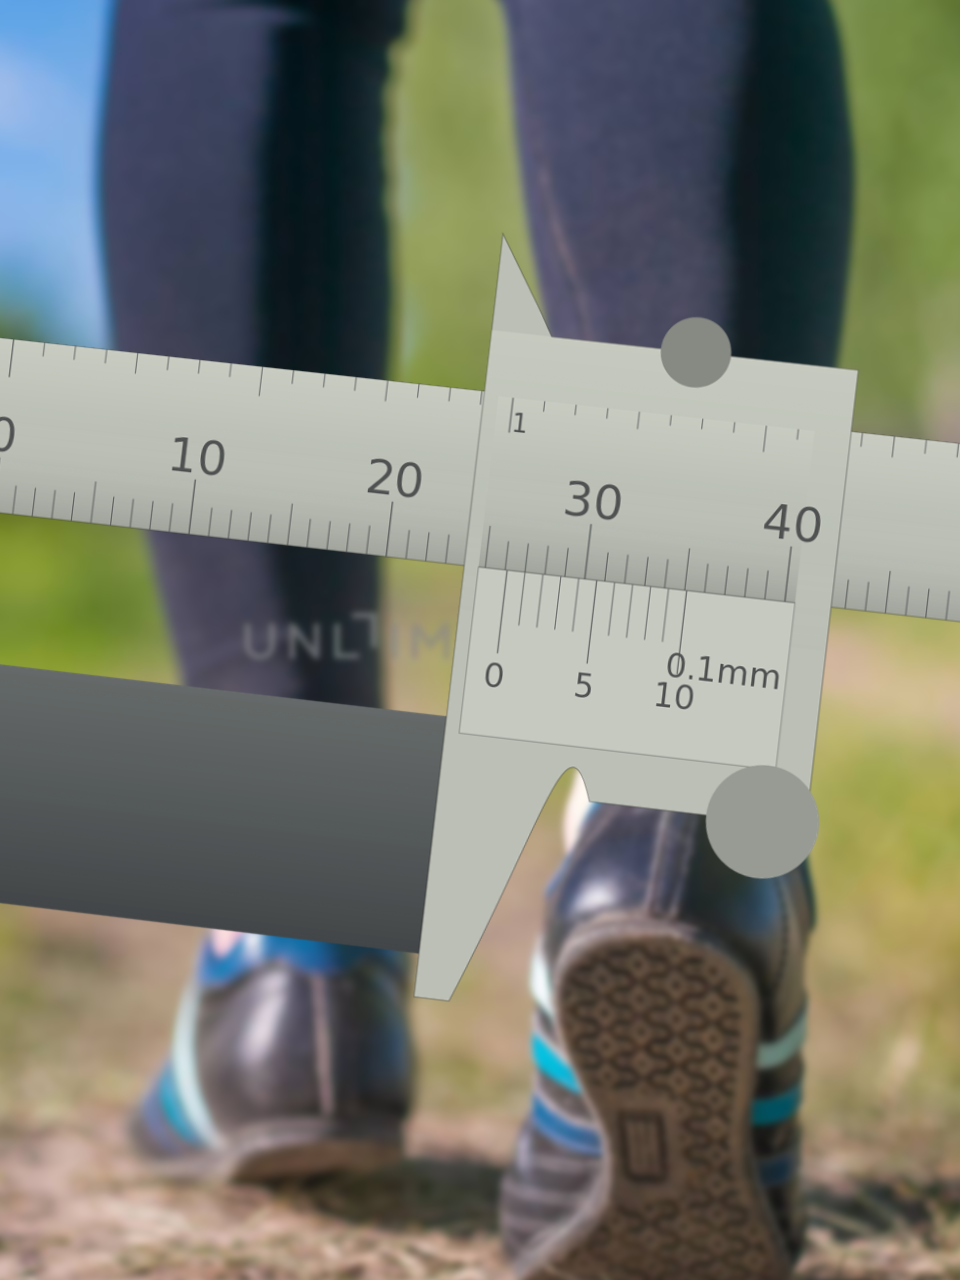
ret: {"value": 26.1, "unit": "mm"}
